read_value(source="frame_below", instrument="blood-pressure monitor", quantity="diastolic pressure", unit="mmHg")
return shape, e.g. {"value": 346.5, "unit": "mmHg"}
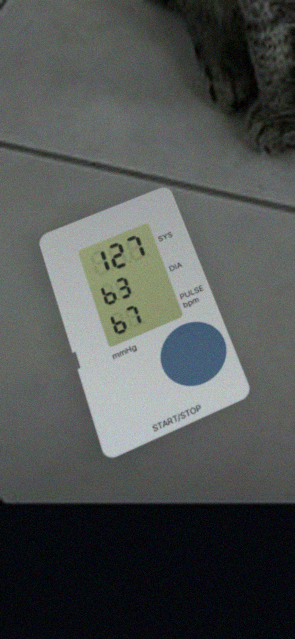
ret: {"value": 63, "unit": "mmHg"}
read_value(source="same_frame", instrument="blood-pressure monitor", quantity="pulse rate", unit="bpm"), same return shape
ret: {"value": 67, "unit": "bpm"}
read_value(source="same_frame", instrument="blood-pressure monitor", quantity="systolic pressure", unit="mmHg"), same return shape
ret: {"value": 127, "unit": "mmHg"}
